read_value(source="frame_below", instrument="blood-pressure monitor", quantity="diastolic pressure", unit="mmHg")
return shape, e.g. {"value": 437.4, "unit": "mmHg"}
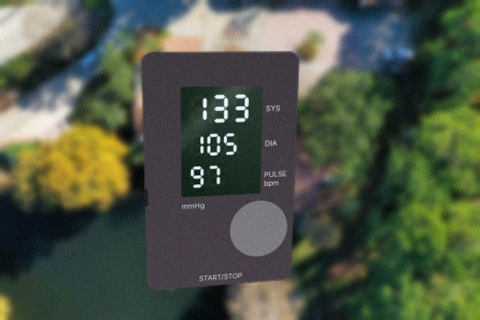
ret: {"value": 105, "unit": "mmHg"}
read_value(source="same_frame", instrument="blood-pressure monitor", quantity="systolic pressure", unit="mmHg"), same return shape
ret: {"value": 133, "unit": "mmHg"}
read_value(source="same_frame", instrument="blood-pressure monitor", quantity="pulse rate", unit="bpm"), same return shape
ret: {"value": 97, "unit": "bpm"}
